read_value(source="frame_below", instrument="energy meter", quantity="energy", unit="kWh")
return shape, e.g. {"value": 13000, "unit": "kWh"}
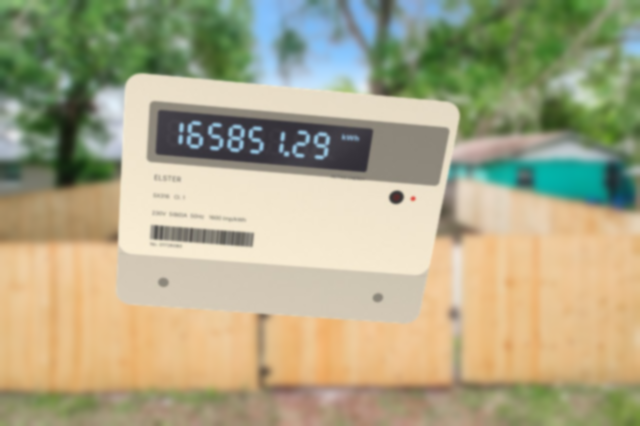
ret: {"value": 165851.29, "unit": "kWh"}
